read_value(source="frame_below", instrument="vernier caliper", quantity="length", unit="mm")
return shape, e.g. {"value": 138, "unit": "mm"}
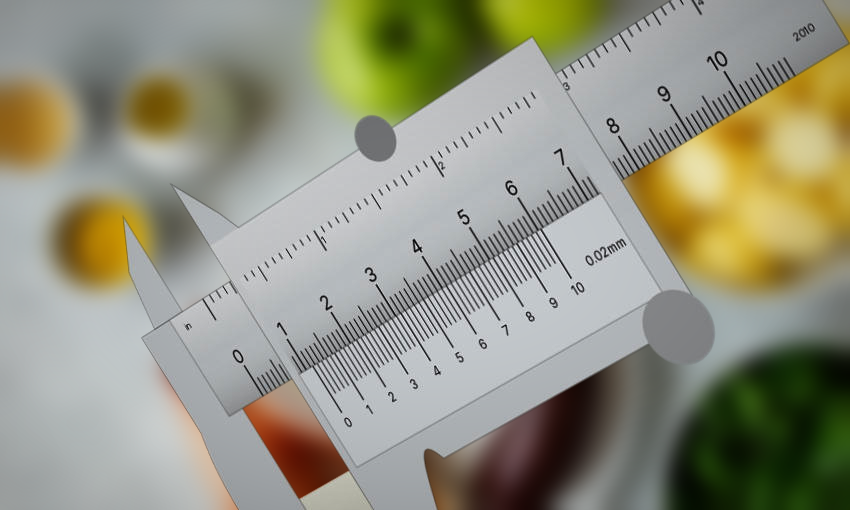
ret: {"value": 11.5, "unit": "mm"}
